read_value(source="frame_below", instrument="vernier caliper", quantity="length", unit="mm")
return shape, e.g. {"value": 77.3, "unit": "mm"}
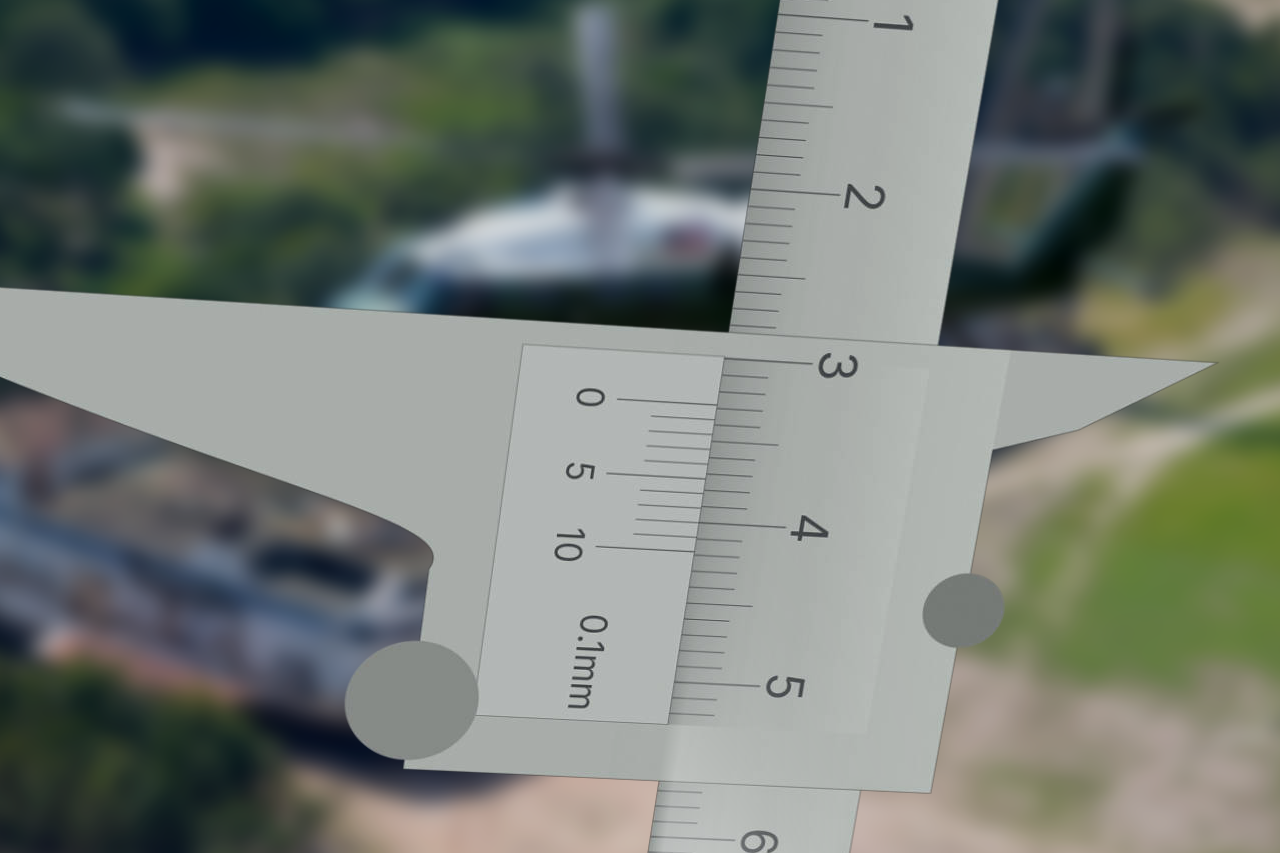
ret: {"value": 32.8, "unit": "mm"}
